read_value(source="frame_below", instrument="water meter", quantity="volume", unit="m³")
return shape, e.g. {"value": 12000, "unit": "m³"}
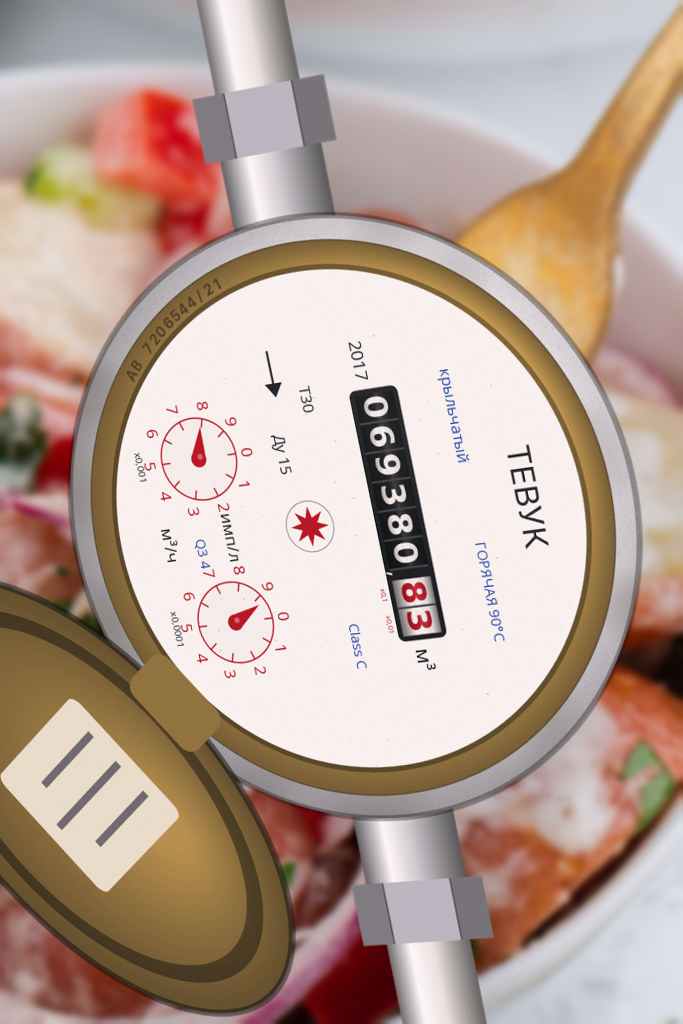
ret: {"value": 69380.8379, "unit": "m³"}
